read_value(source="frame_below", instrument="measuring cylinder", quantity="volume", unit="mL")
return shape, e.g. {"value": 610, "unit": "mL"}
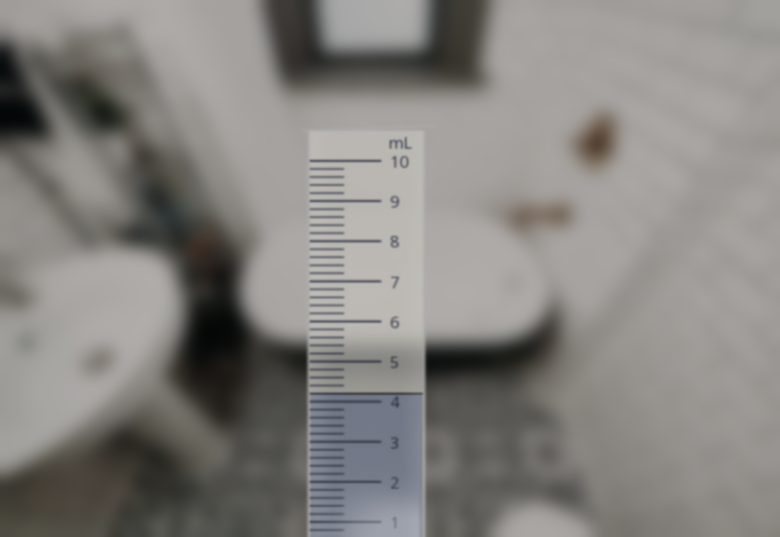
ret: {"value": 4.2, "unit": "mL"}
